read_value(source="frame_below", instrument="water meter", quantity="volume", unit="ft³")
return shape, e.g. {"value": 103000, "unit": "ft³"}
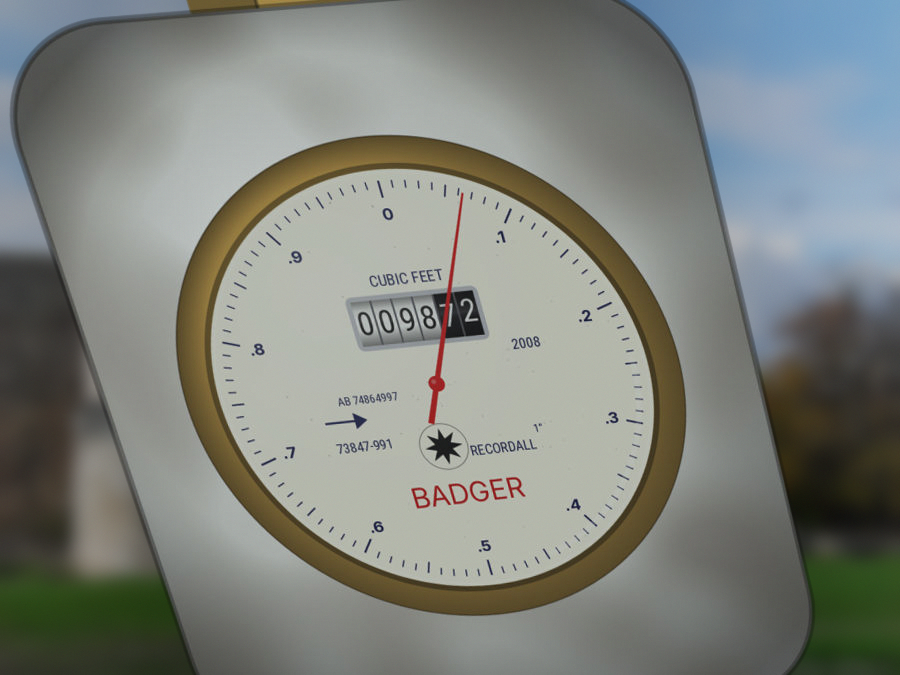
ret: {"value": 9872.06, "unit": "ft³"}
